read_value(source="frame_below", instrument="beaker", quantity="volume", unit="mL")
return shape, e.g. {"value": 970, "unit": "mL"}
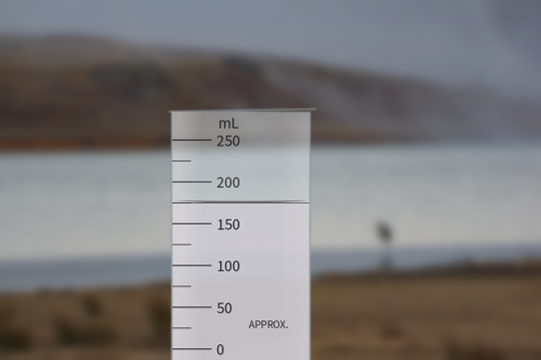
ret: {"value": 175, "unit": "mL"}
